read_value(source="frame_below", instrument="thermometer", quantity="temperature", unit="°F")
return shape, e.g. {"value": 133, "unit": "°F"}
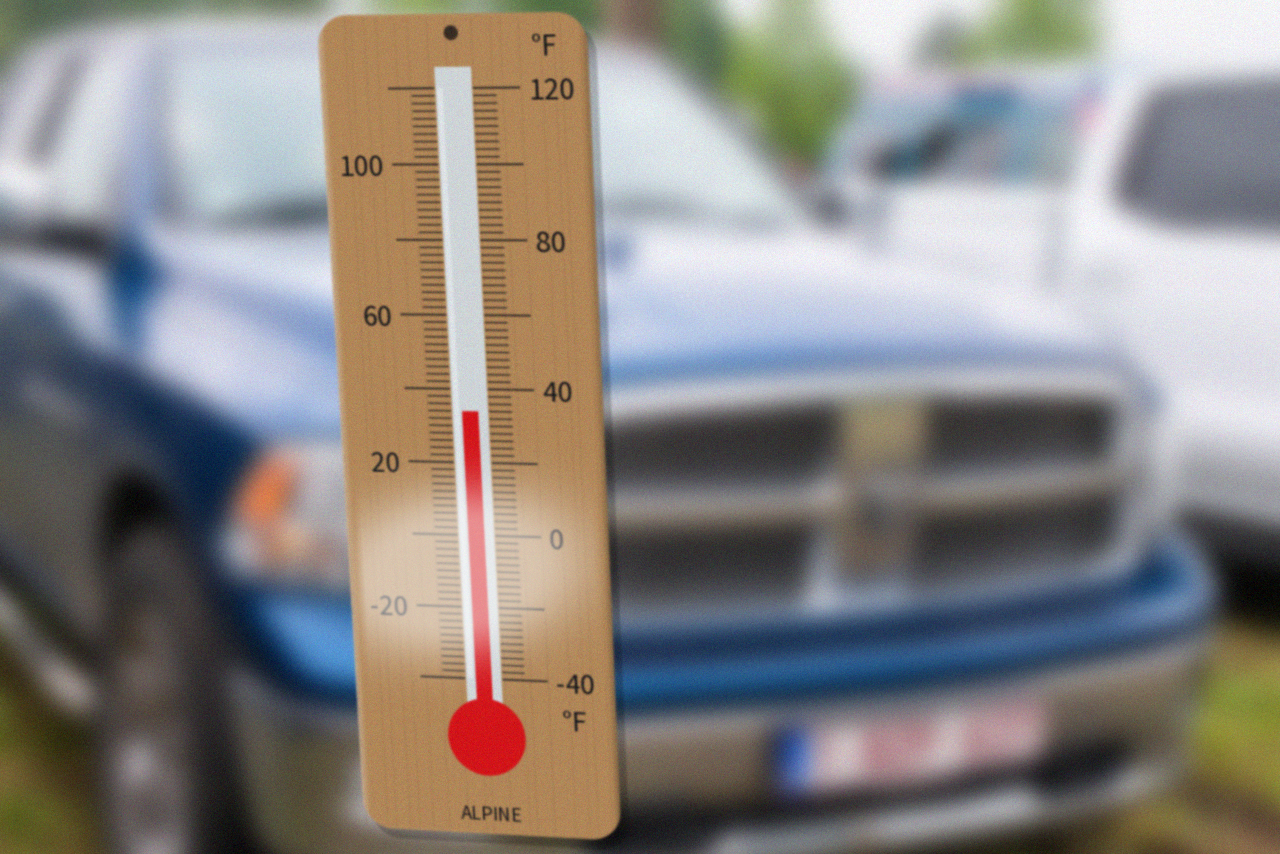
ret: {"value": 34, "unit": "°F"}
